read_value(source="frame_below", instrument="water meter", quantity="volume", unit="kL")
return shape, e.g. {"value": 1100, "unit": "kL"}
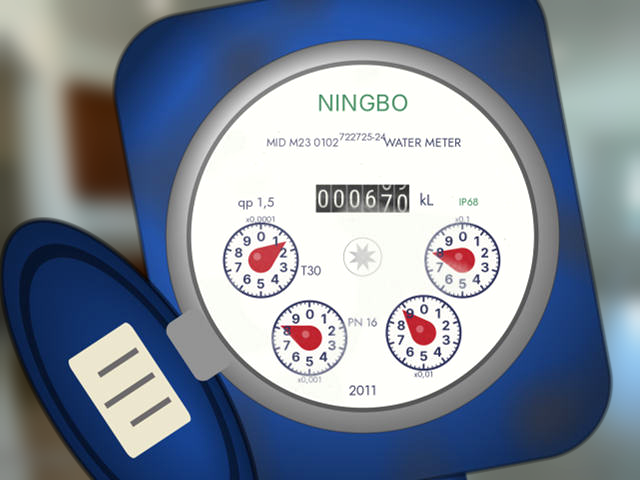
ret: {"value": 669.7881, "unit": "kL"}
